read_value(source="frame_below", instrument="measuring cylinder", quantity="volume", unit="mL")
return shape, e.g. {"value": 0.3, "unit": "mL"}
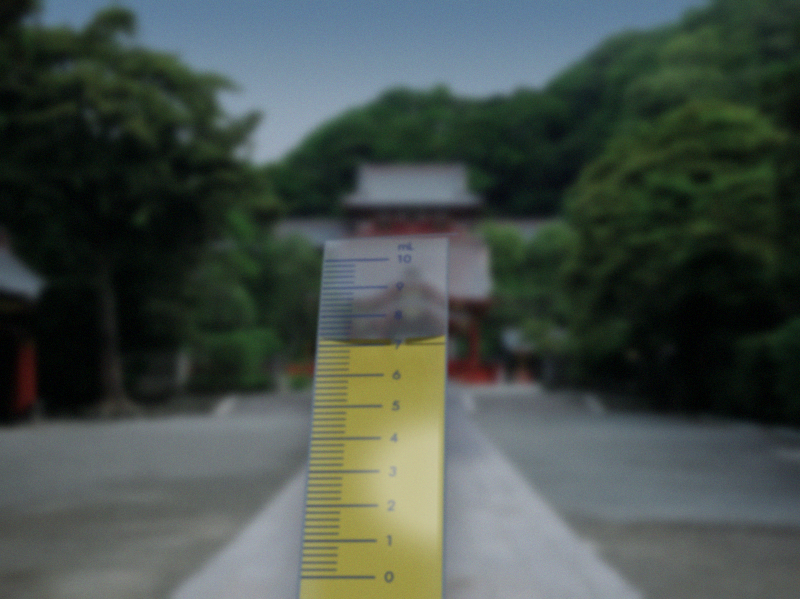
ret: {"value": 7, "unit": "mL"}
